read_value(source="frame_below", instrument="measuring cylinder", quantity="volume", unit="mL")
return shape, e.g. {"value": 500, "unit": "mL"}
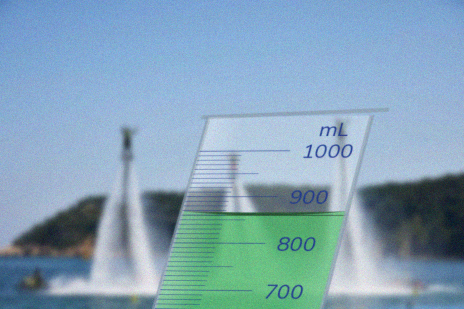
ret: {"value": 860, "unit": "mL"}
